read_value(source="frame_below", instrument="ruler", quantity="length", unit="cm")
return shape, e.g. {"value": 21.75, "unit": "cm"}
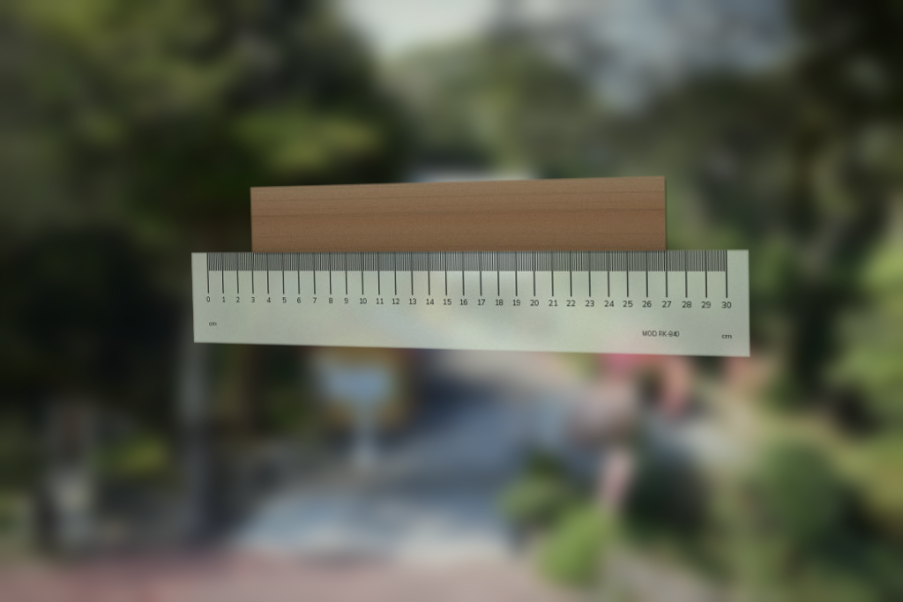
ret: {"value": 24, "unit": "cm"}
